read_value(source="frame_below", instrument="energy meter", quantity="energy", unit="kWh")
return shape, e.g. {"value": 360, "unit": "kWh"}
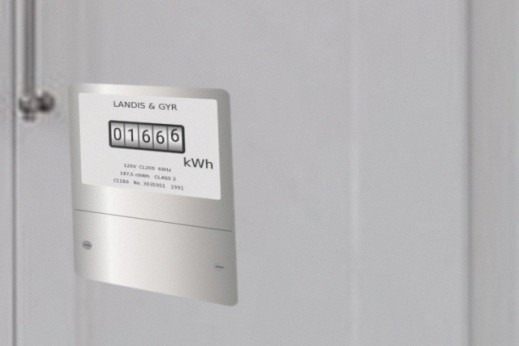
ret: {"value": 1666, "unit": "kWh"}
